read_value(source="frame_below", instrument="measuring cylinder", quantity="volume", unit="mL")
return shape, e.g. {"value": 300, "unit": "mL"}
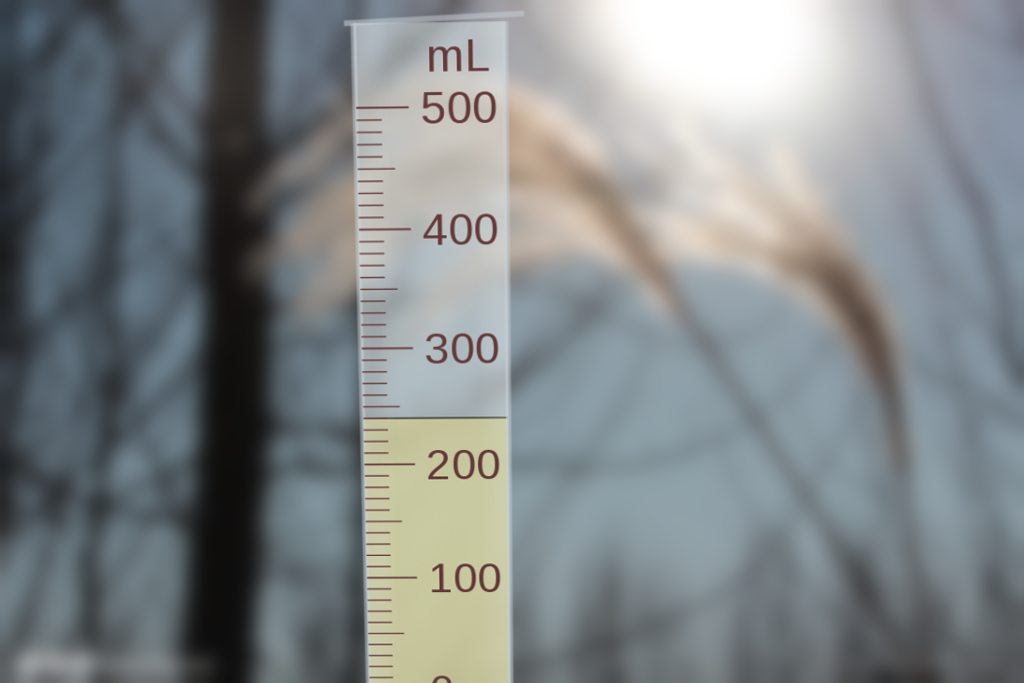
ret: {"value": 240, "unit": "mL"}
